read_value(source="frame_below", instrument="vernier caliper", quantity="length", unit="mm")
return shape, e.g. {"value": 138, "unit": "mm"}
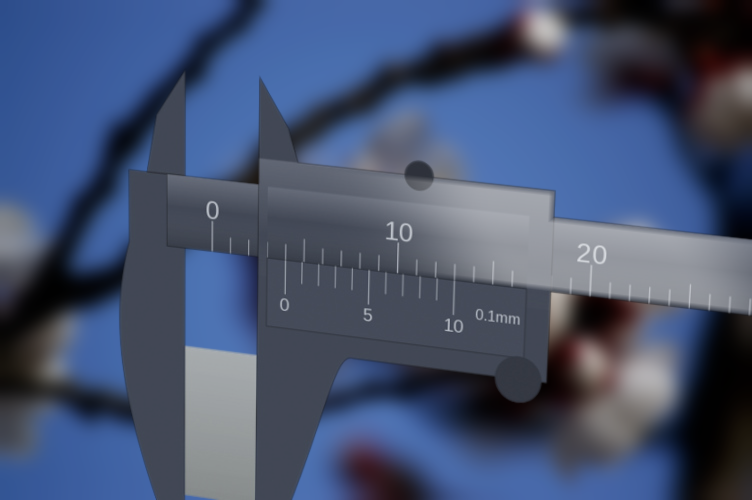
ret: {"value": 4.0, "unit": "mm"}
